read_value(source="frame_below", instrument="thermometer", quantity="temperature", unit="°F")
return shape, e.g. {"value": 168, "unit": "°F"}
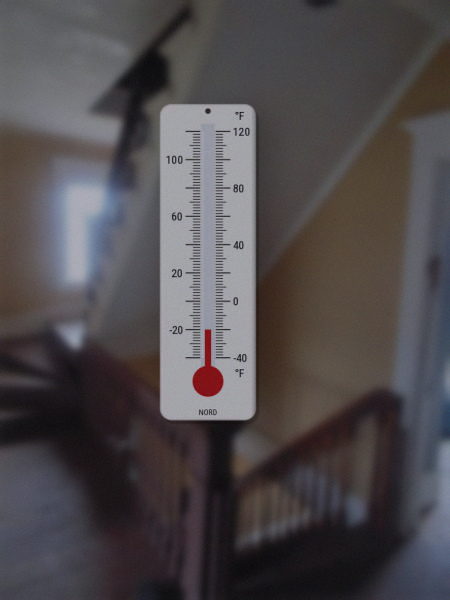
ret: {"value": -20, "unit": "°F"}
